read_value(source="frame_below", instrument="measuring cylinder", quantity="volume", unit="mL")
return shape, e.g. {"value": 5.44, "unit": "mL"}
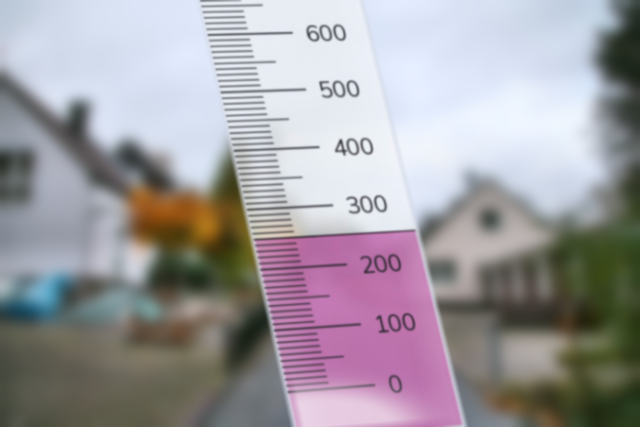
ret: {"value": 250, "unit": "mL"}
